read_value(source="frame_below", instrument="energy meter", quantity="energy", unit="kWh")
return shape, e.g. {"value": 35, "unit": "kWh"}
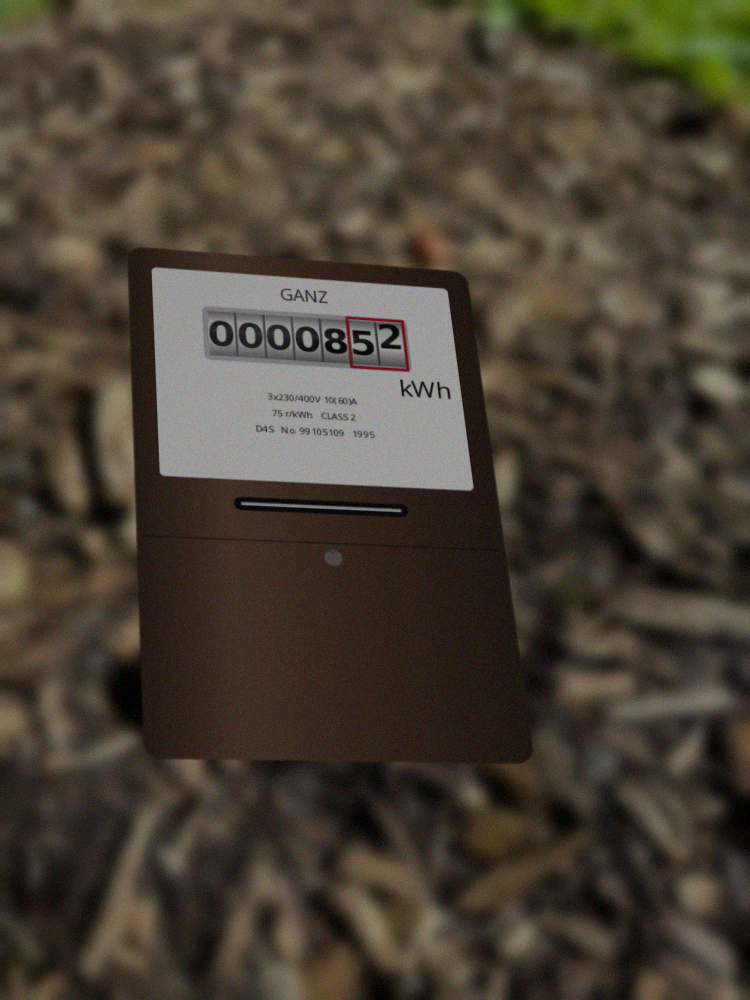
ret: {"value": 8.52, "unit": "kWh"}
